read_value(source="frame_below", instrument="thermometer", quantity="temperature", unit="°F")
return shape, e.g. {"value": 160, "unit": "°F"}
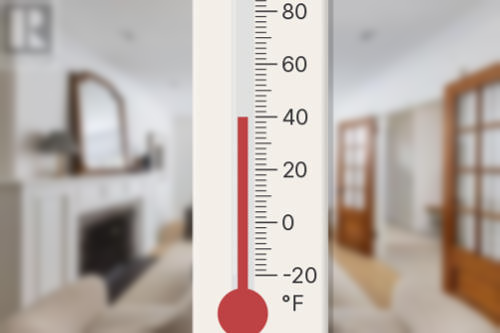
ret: {"value": 40, "unit": "°F"}
